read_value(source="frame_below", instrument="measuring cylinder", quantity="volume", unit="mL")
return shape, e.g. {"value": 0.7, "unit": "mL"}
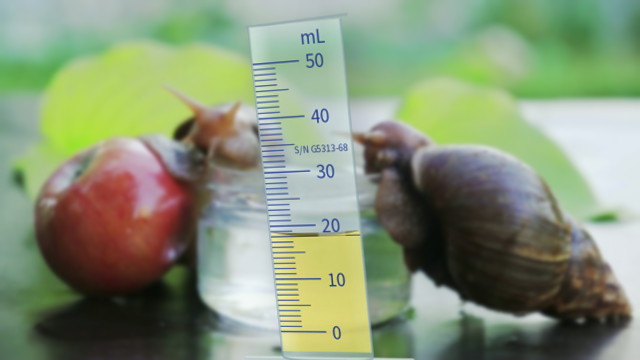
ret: {"value": 18, "unit": "mL"}
